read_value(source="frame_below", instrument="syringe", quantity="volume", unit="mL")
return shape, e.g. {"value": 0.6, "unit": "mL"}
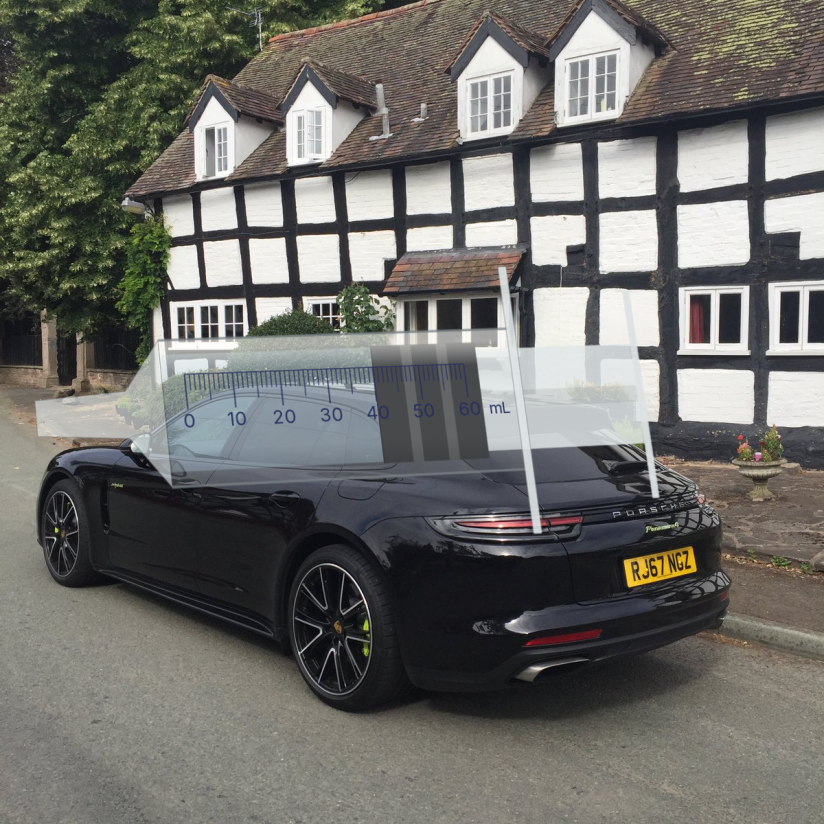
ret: {"value": 40, "unit": "mL"}
